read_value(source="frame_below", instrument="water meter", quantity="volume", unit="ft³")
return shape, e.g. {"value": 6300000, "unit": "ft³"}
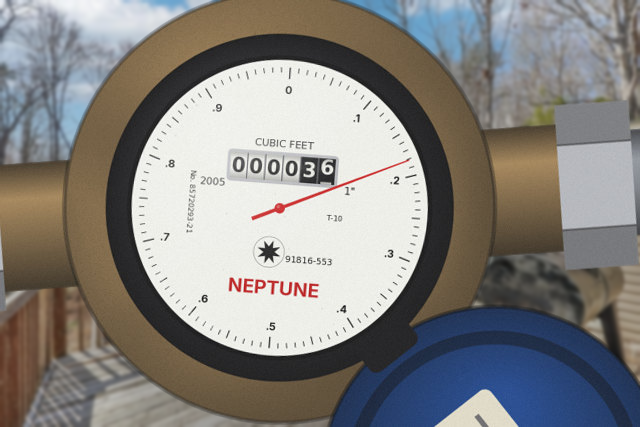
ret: {"value": 36.18, "unit": "ft³"}
